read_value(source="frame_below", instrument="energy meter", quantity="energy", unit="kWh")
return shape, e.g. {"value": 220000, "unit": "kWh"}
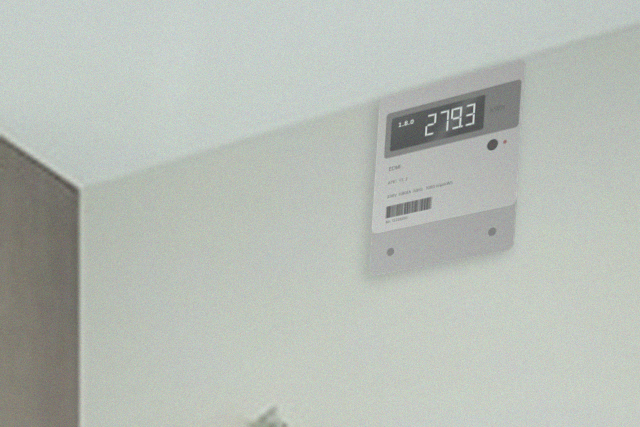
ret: {"value": 279.3, "unit": "kWh"}
